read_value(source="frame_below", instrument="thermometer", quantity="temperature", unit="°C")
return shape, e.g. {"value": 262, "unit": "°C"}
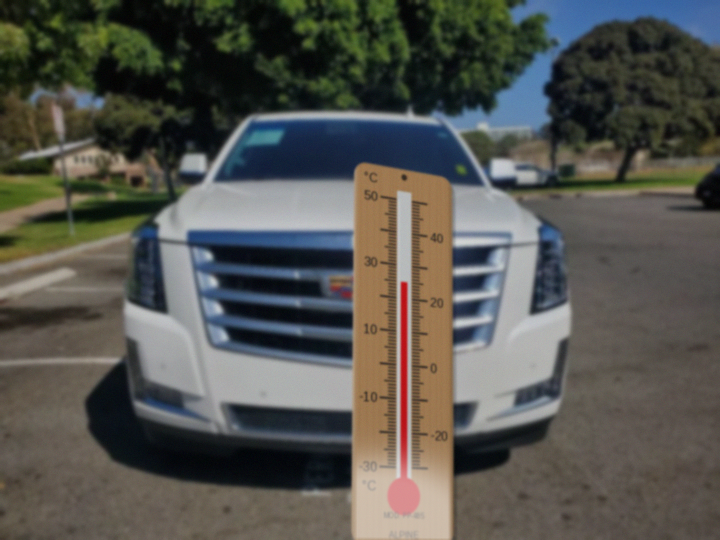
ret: {"value": 25, "unit": "°C"}
